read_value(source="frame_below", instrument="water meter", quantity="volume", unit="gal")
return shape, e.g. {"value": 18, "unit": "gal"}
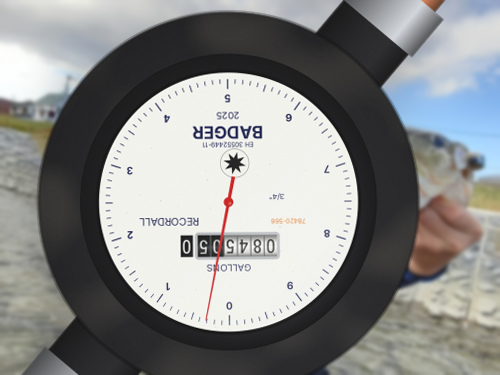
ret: {"value": 845050.3, "unit": "gal"}
